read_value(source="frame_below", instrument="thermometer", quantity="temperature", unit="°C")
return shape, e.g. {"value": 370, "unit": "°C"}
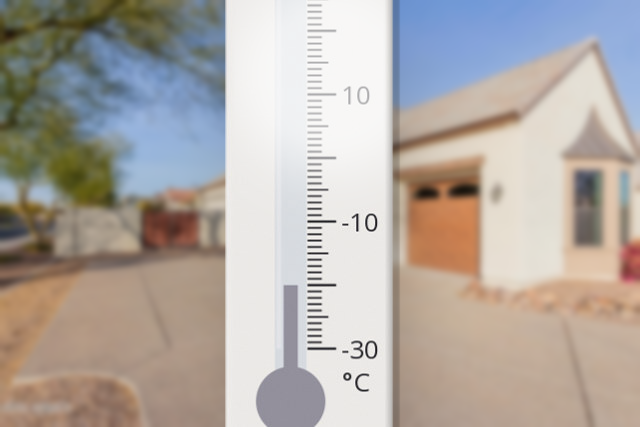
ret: {"value": -20, "unit": "°C"}
